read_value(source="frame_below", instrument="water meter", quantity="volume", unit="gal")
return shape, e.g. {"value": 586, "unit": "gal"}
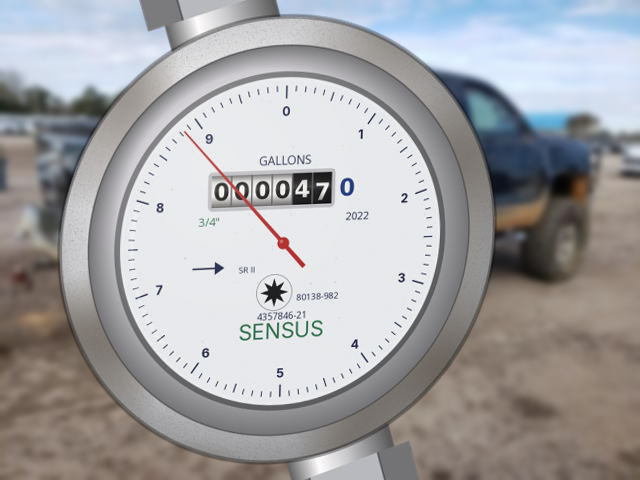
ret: {"value": 468.8, "unit": "gal"}
